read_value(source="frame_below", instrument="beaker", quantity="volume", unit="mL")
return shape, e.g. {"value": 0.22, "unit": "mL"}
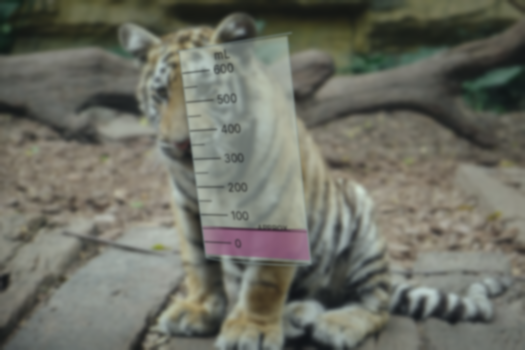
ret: {"value": 50, "unit": "mL"}
